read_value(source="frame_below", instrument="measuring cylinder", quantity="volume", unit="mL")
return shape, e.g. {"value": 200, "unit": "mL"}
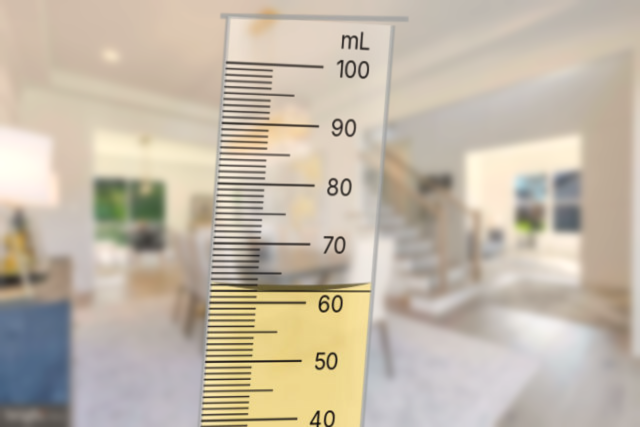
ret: {"value": 62, "unit": "mL"}
